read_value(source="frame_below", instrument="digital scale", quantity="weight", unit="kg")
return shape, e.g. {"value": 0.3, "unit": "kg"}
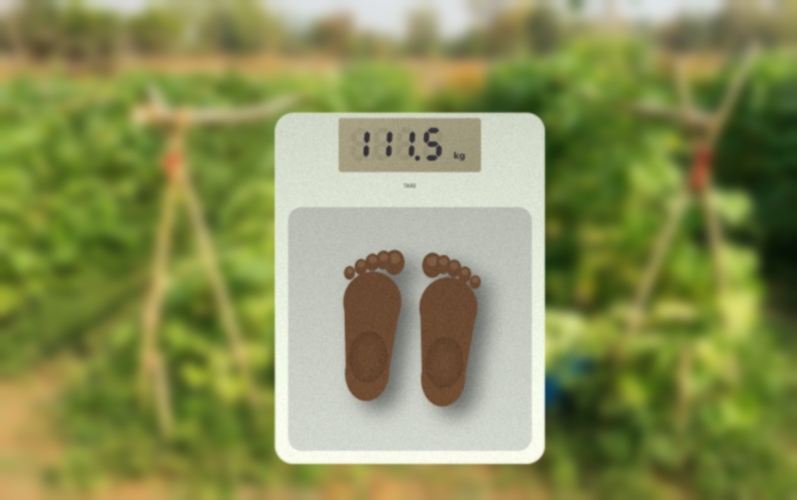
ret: {"value": 111.5, "unit": "kg"}
